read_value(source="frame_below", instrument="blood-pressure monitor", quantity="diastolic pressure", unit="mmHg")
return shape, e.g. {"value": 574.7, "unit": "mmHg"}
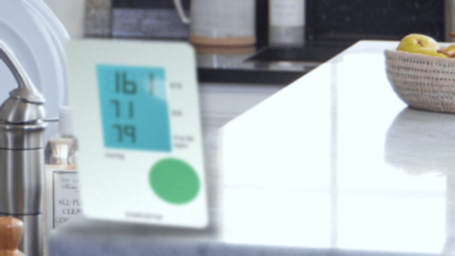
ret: {"value": 71, "unit": "mmHg"}
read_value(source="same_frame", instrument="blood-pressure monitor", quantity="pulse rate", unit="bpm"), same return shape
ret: {"value": 79, "unit": "bpm"}
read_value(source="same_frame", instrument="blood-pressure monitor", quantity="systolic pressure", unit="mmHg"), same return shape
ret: {"value": 161, "unit": "mmHg"}
